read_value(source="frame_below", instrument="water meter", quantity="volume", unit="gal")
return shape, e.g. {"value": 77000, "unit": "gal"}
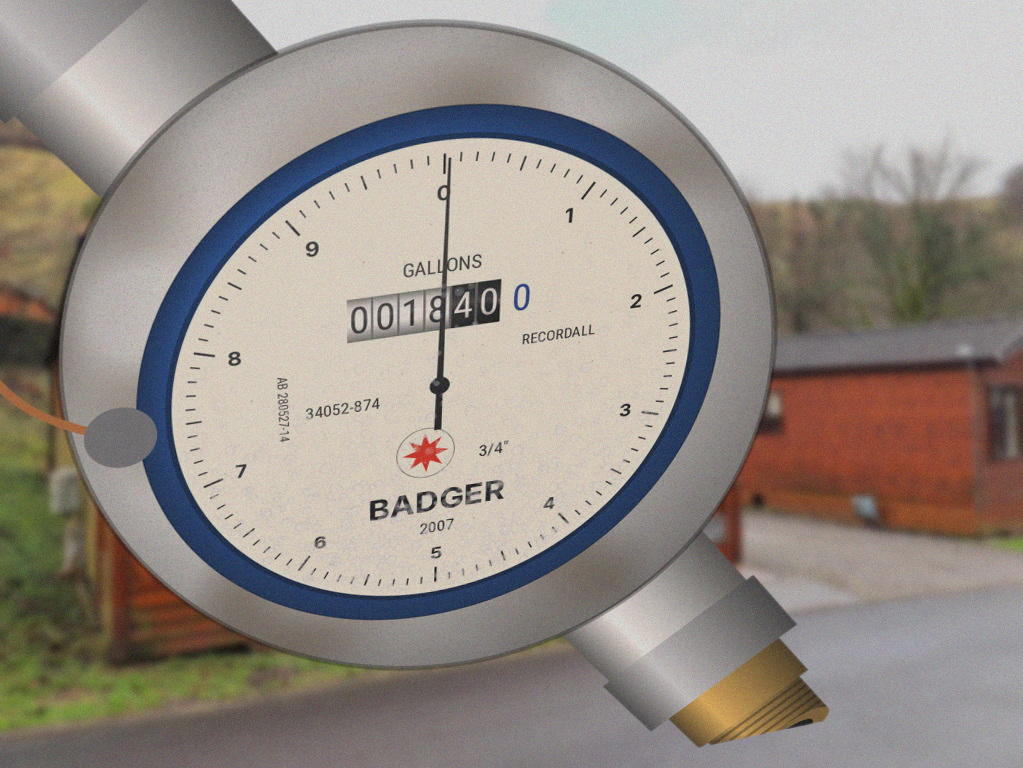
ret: {"value": 18400.0, "unit": "gal"}
